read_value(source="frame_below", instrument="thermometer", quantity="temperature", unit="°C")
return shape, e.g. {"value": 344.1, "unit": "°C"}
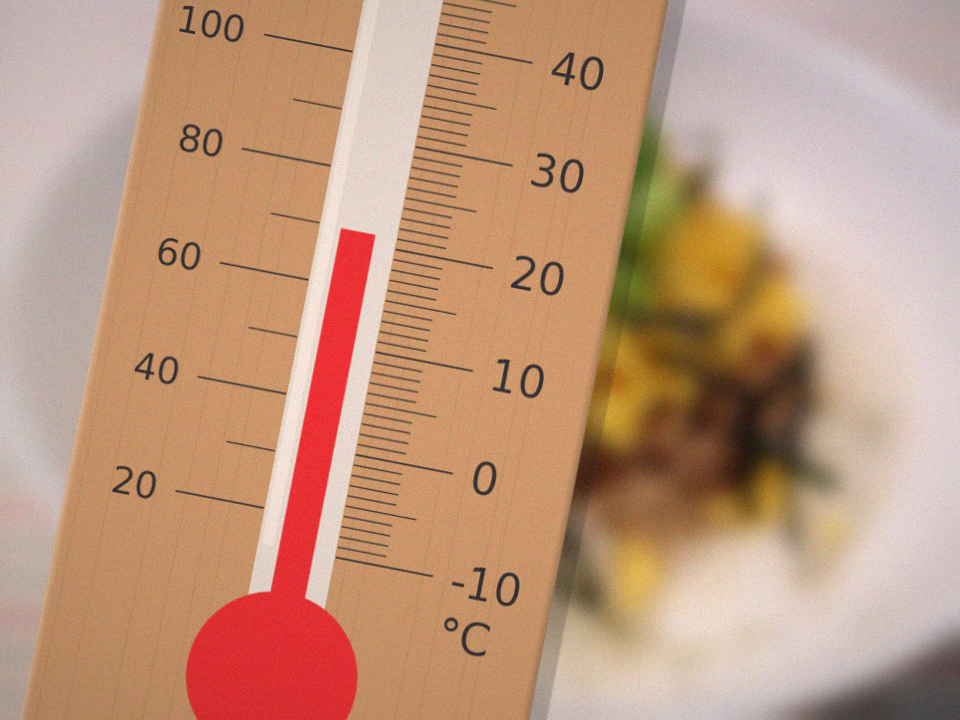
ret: {"value": 21, "unit": "°C"}
